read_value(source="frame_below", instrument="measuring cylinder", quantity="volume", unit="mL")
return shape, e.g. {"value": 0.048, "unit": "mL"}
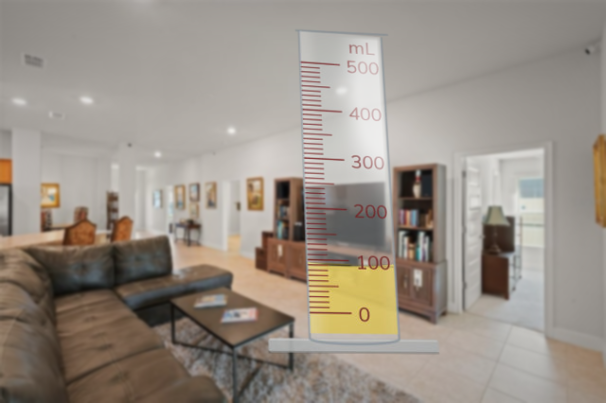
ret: {"value": 90, "unit": "mL"}
